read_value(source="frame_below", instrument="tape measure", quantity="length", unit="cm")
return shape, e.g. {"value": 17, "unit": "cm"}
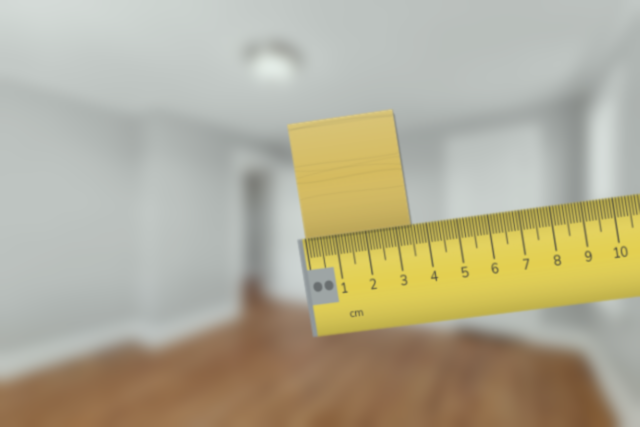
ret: {"value": 3.5, "unit": "cm"}
